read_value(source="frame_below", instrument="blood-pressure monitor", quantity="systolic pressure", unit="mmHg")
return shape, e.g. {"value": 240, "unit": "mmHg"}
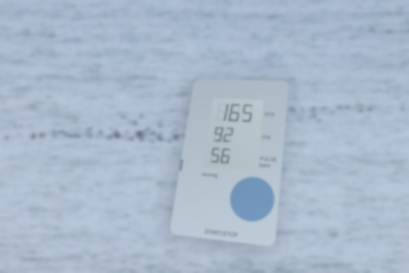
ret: {"value": 165, "unit": "mmHg"}
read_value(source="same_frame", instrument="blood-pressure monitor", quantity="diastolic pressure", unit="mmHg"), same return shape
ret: {"value": 92, "unit": "mmHg"}
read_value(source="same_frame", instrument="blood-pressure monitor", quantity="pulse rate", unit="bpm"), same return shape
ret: {"value": 56, "unit": "bpm"}
